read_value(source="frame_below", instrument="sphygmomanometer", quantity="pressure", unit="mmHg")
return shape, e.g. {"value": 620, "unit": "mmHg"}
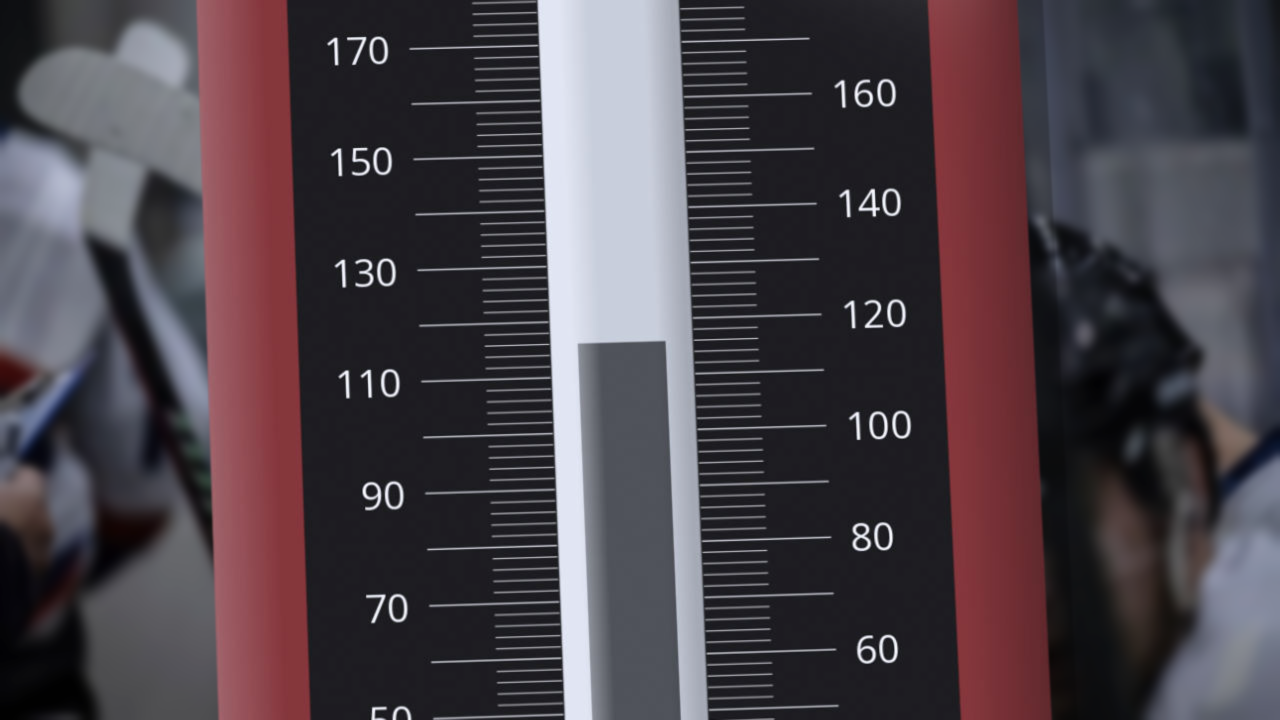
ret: {"value": 116, "unit": "mmHg"}
